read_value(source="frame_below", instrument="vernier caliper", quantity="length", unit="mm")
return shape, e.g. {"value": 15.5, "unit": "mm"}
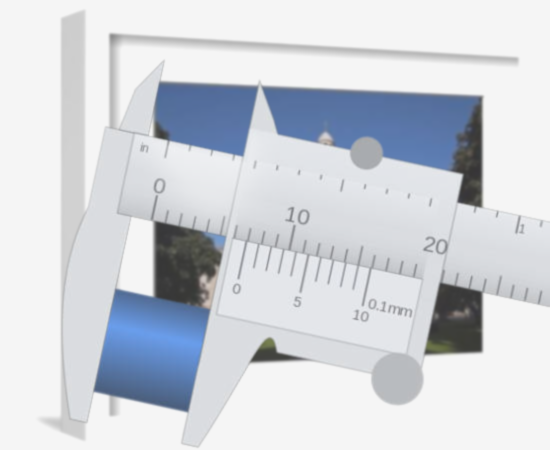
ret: {"value": 6.9, "unit": "mm"}
